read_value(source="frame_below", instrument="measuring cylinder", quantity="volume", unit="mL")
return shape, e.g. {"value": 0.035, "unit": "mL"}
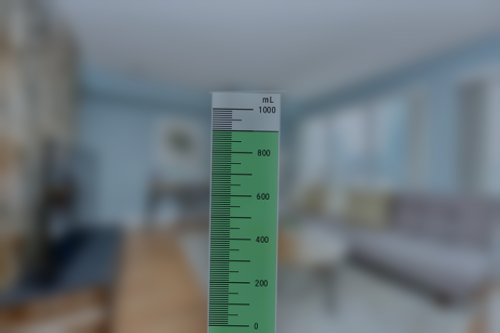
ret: {"value": 900, "unit": "mL"}
